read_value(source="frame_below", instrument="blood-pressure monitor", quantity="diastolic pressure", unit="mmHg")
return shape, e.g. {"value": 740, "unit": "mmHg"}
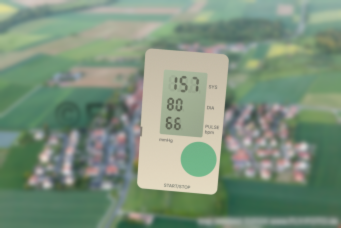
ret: {"value": 80, "unit": "mmHg"}
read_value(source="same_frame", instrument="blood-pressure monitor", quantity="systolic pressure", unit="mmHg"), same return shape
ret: {"value": 157, "unit": "mmHg"}
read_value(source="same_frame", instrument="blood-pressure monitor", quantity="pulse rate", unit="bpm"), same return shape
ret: {"value": 66, "unit": "bpm"}
